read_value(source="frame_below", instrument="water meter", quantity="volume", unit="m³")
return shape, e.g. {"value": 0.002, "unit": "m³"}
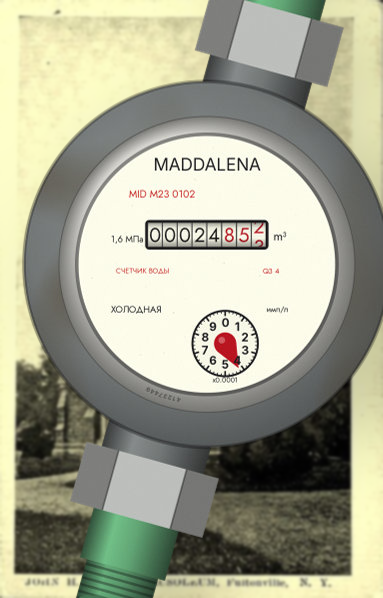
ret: {"value": 24.8524, "unit": "m³"}
